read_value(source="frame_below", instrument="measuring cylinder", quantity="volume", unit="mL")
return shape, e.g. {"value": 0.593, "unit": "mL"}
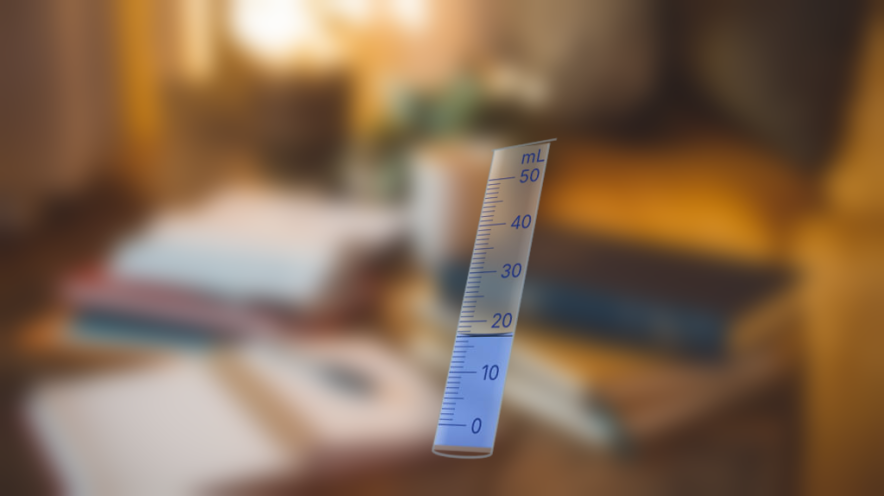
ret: {"value": 17, "unit": "mL"}
